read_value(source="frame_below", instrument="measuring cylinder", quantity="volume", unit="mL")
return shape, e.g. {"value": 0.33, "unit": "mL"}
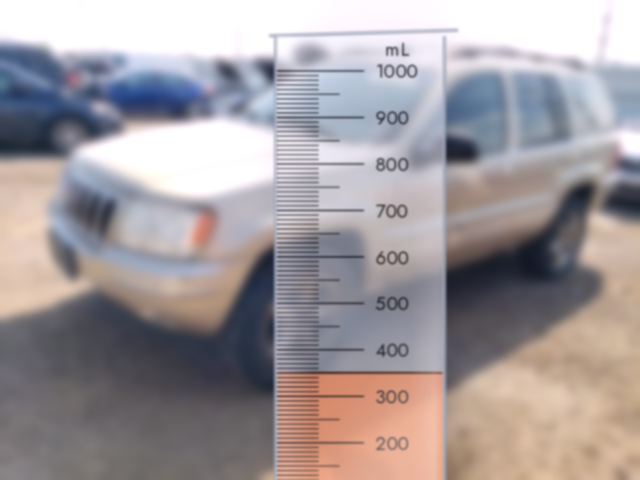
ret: {"value": 350, "unit": "mL"}
